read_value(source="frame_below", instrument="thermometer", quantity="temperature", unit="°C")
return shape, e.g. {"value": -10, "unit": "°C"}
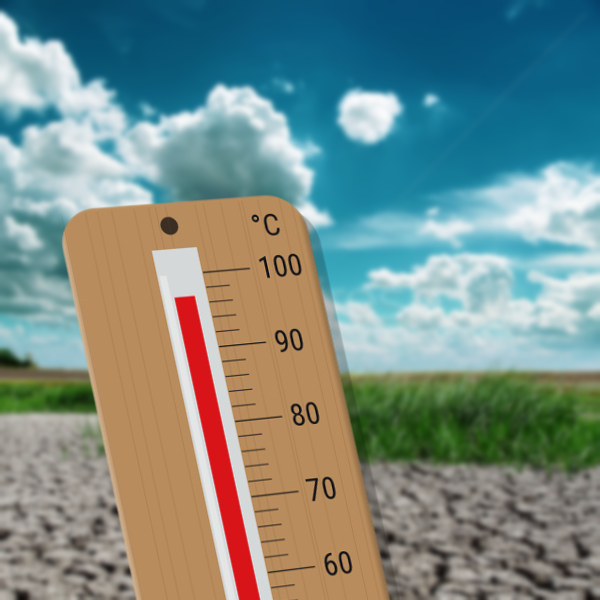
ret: {"value": 97, "unit": "°C"}
